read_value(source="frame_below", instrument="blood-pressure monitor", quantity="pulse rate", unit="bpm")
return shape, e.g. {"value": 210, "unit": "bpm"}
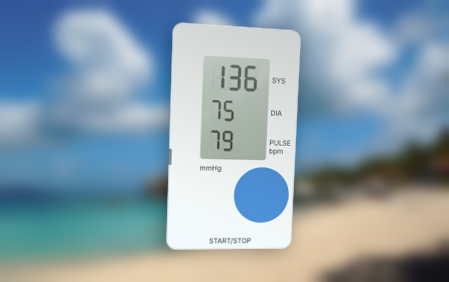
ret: {"value": 79, "unit": "bpm"}
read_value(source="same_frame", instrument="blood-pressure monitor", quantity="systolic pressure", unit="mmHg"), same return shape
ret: {"value": 136, "unit": "mmHg"}
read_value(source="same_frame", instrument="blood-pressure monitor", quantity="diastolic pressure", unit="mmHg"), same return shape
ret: {"value": 75, "unit": "mmHg"}
